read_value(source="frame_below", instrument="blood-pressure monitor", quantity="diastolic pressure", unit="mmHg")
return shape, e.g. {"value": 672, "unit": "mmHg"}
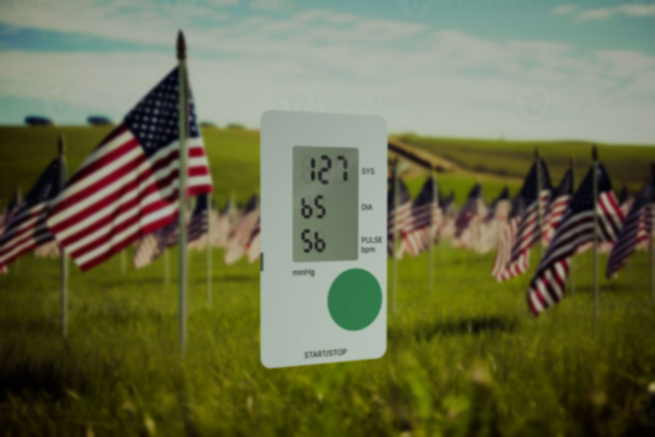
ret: {"value": 65, "unit": "mmHg"}
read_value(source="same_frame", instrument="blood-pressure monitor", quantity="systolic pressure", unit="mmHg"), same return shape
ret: {"value": 127, "unit": "mmHg"}
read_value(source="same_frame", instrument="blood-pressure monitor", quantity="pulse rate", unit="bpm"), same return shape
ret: {"value": 56, "unit": "bpm"}
